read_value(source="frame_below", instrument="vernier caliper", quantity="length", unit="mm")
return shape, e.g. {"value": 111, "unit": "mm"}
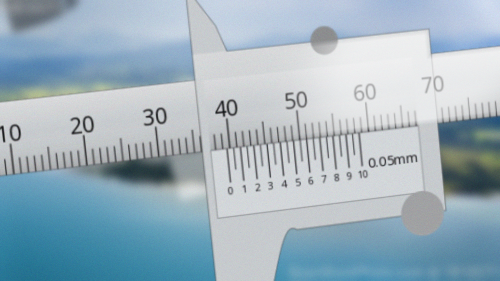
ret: {"value": 39.6, "unit": "mm"}
